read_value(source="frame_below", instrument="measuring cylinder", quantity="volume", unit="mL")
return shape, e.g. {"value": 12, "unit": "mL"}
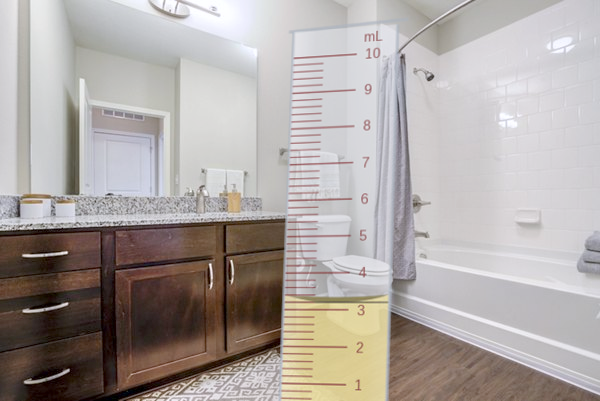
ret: {"value": 3.2, "unit": "mL"}
